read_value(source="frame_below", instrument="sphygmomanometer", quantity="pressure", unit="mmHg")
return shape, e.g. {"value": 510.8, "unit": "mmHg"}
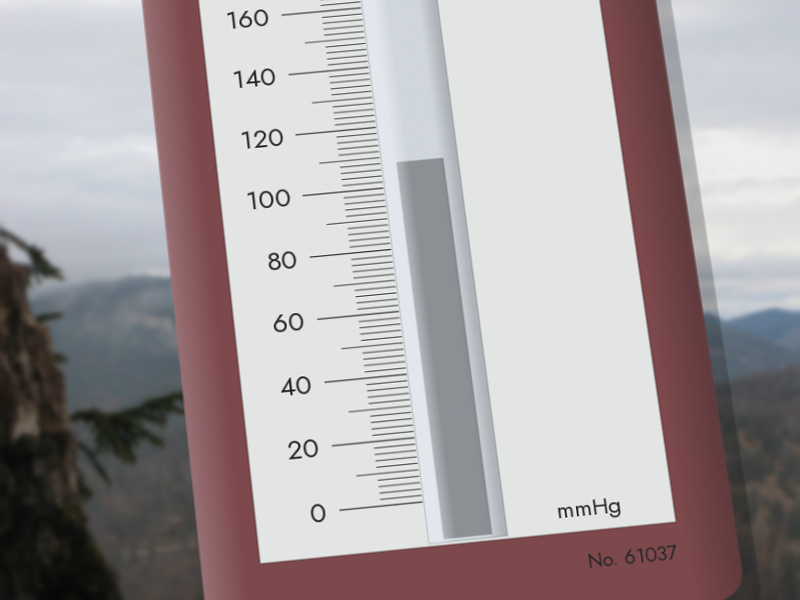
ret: {"value": 108, "unit": "mmHg"}
